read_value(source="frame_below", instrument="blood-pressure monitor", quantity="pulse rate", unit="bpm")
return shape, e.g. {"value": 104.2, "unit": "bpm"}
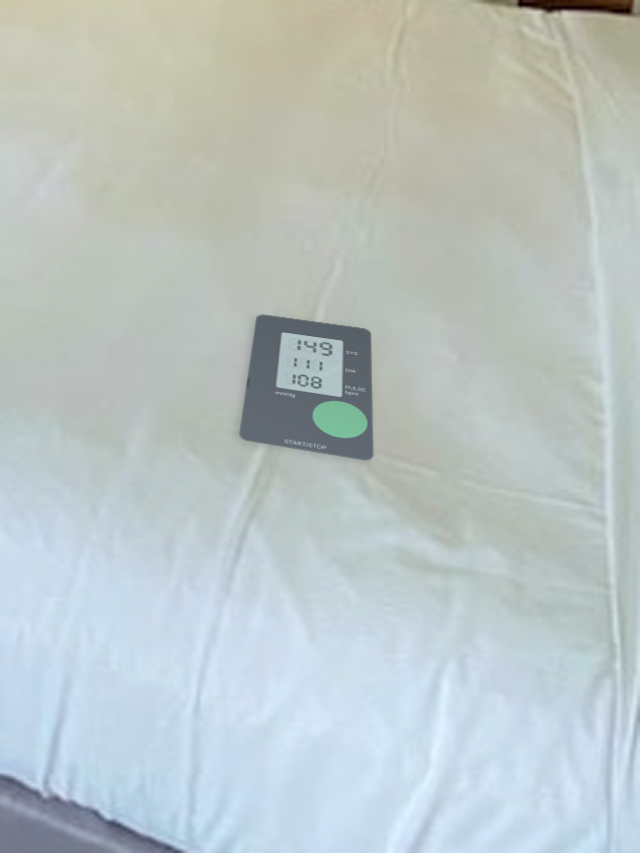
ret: {"value": 108, "unit": "bpm"}
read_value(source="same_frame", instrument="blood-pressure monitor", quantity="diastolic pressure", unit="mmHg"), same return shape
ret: {"value": 111, "unit": "mmHg"}
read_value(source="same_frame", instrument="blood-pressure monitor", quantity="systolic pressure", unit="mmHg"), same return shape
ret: {"value": 149, "unit": "mmHg"}
